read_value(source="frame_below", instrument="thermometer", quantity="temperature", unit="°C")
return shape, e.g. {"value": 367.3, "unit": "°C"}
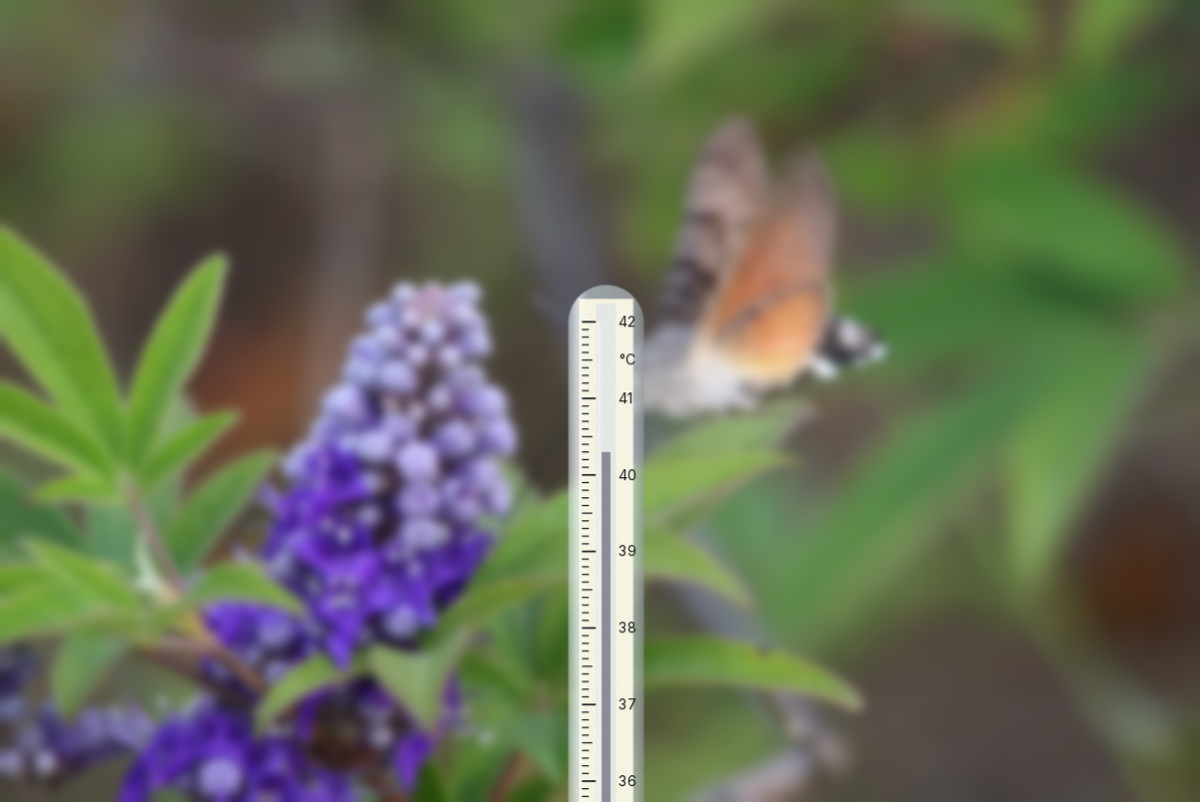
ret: {"value": 40.3, "unit": "°C"}
